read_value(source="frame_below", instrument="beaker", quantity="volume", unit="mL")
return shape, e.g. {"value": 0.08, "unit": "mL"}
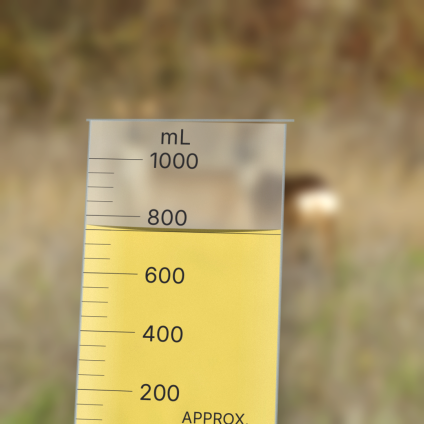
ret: {"value": 750, "unit": "mL"}
